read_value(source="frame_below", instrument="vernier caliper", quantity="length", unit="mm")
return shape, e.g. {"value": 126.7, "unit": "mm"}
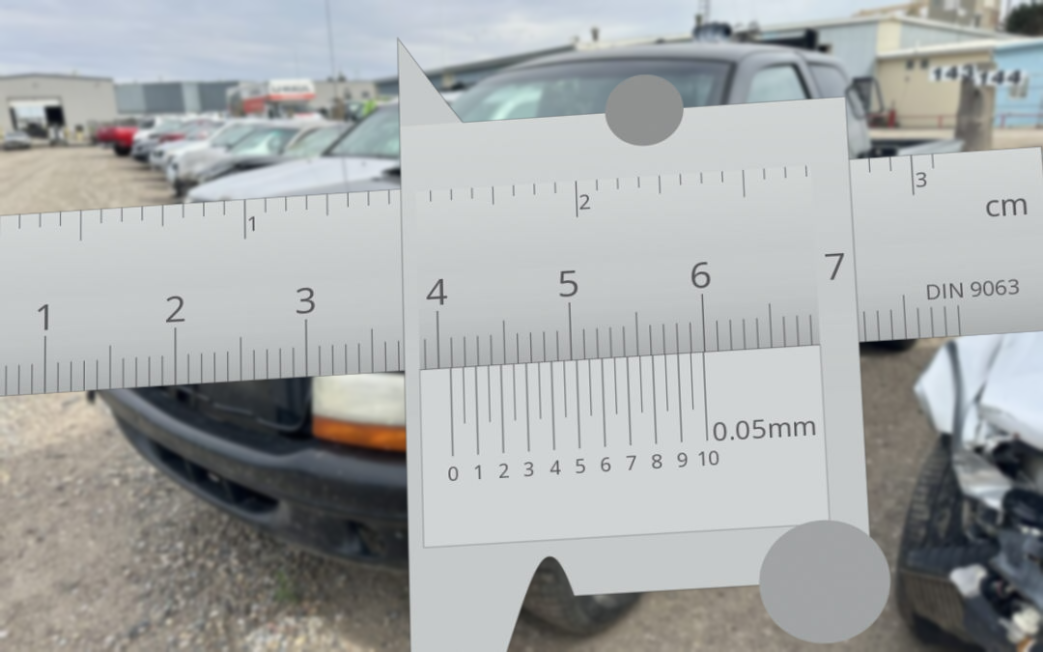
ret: {"value": 40.9, "unit": "mm"}
